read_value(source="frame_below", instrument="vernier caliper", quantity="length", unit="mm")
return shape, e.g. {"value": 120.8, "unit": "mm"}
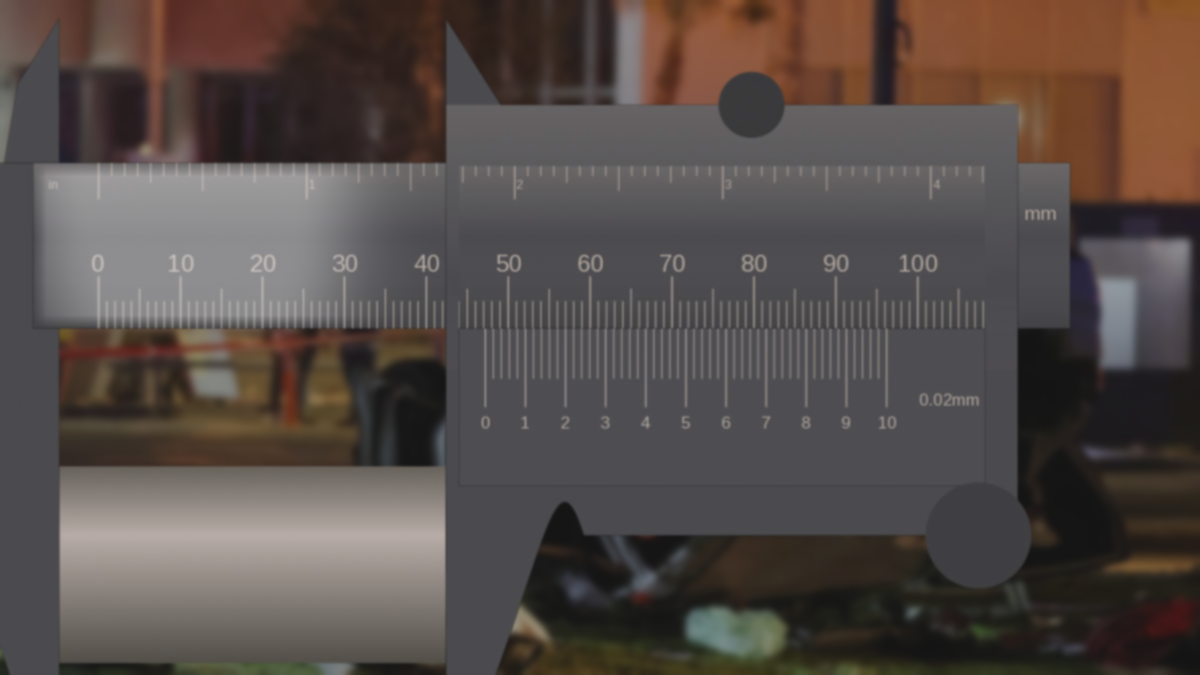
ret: {"value": 47.2, "unit": "mm"}
